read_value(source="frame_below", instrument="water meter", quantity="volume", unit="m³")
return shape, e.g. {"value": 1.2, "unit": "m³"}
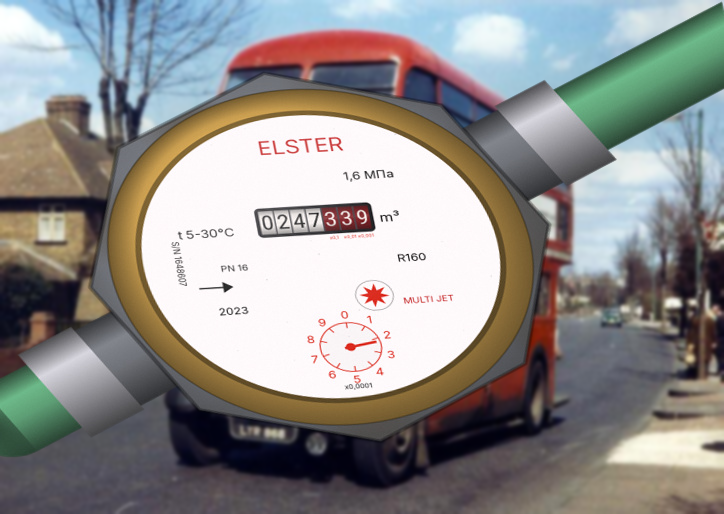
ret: {"value": 247.3392, "unit": "m³"}
